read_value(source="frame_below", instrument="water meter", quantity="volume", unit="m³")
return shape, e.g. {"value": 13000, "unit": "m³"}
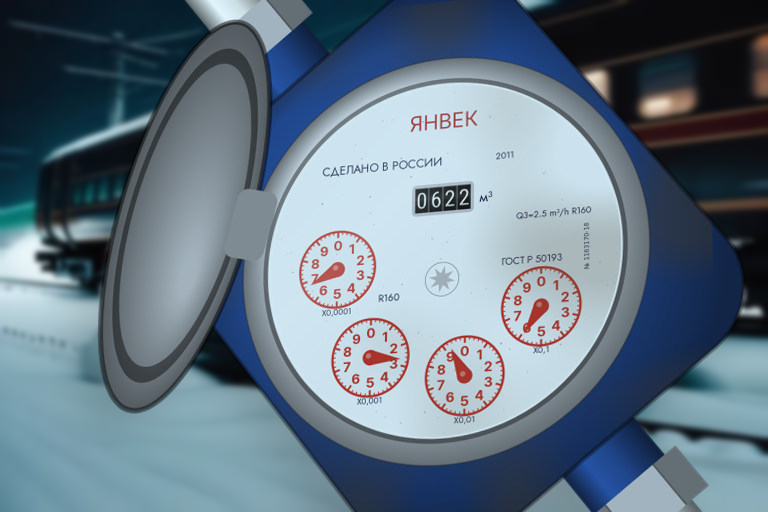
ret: {"value": 622.5926, "unit": "m³"}
